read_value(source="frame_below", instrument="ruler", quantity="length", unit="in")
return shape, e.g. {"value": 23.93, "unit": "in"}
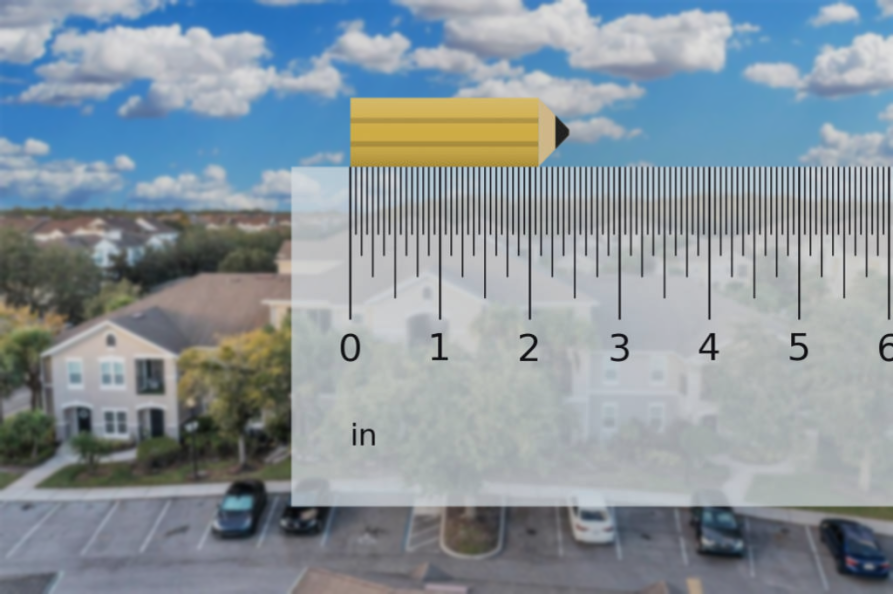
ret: {"value": 2.4375, "unit": "in"}
